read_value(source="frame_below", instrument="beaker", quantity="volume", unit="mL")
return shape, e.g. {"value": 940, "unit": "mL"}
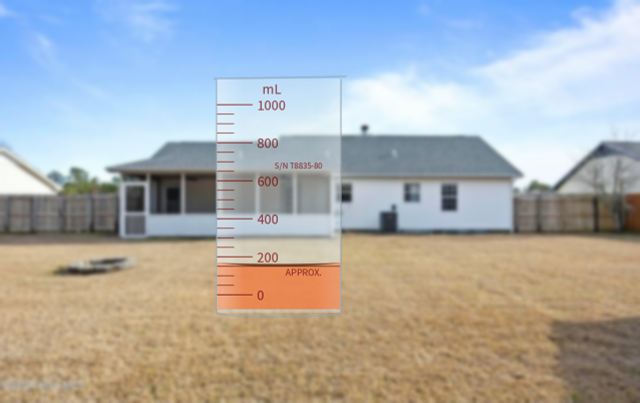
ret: {"value": 150, "unit": "mL"}
